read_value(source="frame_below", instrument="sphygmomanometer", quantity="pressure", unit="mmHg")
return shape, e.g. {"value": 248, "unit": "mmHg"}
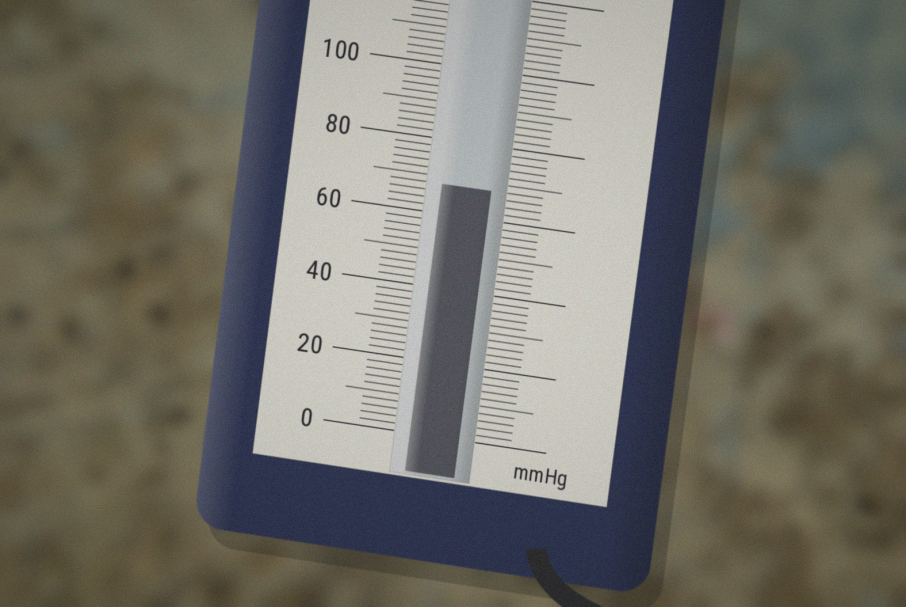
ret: {"value": 68, "unit": "mmHg"}
